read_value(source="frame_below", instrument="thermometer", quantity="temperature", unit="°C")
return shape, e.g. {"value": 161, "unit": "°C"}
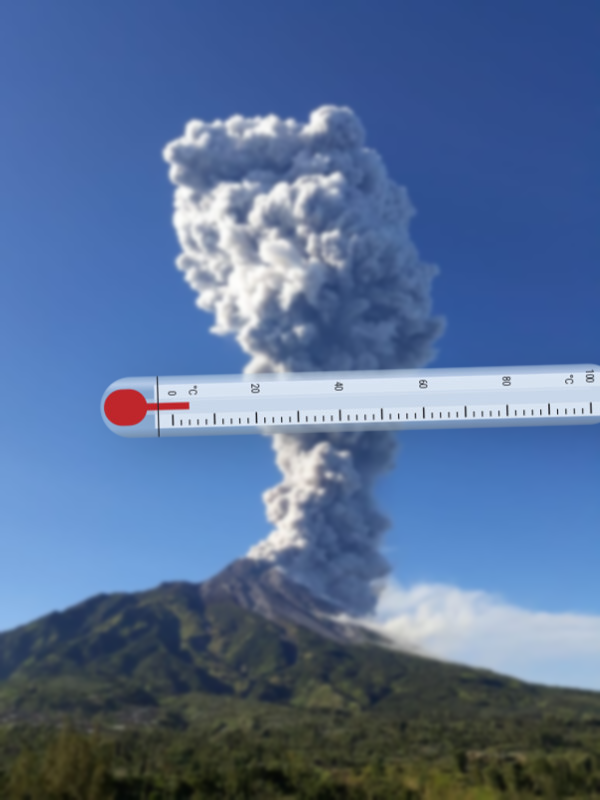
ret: {"value": 4, "unit": "°C"}
